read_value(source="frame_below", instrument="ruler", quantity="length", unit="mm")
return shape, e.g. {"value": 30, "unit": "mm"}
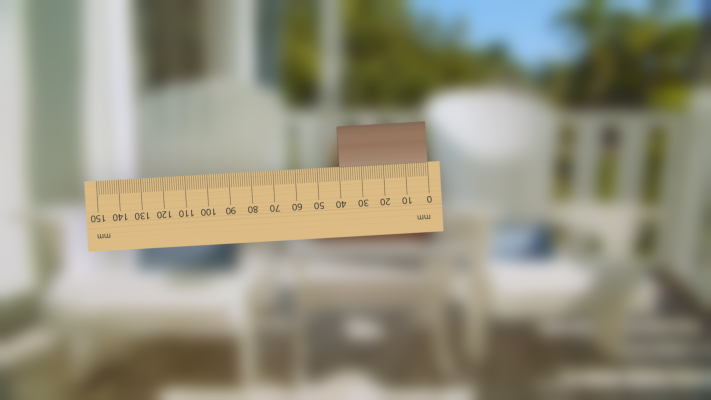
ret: {"value": 40, "unit": "mm"}
